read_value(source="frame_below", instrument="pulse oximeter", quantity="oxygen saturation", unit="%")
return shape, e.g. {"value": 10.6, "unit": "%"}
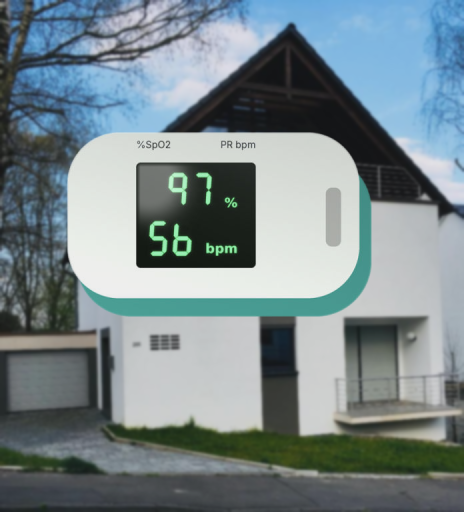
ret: {"value": 97, "unit": "%"}
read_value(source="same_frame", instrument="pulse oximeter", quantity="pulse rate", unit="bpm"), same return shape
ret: {"value": 56, "unit": "bpm"}
